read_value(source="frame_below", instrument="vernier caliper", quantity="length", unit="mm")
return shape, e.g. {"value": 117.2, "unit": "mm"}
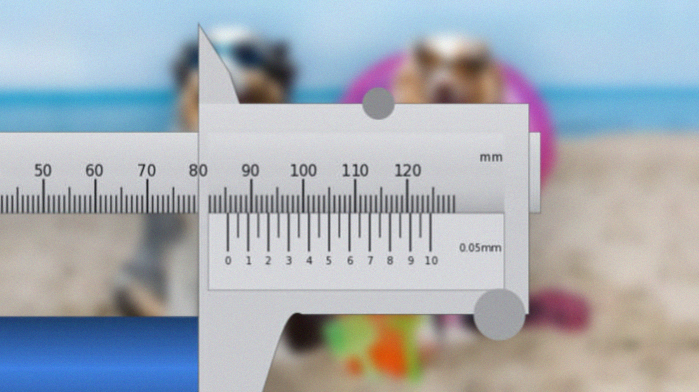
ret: {"value": 85.5, "unit": "mm"}
